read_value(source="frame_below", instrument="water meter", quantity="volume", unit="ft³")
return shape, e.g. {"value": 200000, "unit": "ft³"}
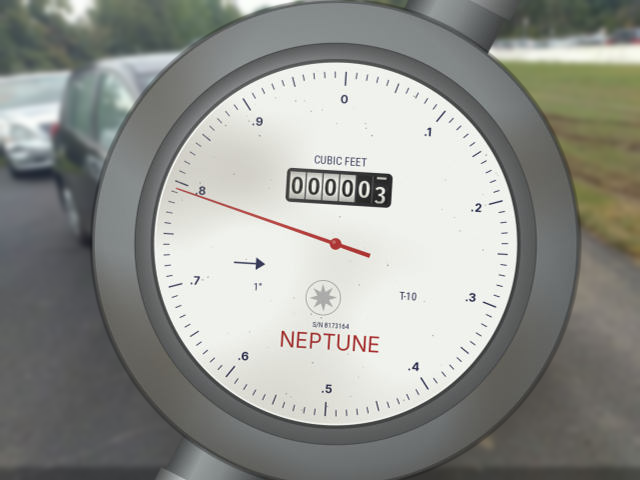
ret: {"value": 2.79, "unit": "ft³"}
